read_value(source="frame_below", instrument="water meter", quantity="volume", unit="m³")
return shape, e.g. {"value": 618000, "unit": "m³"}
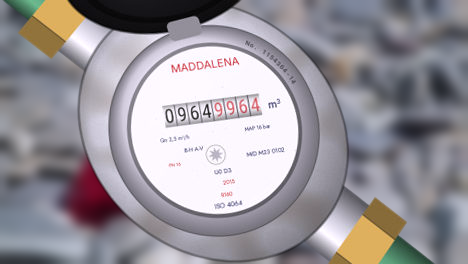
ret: {"value": 964.9964, "unit": "m³"}
